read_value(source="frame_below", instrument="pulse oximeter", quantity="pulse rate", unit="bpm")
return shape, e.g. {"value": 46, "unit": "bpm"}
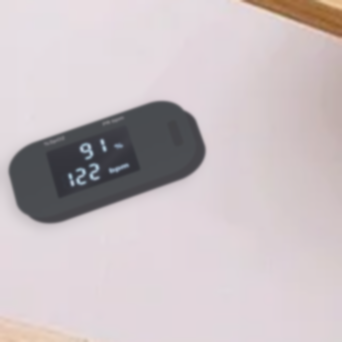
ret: {"value": 122, "unit": "bpm"}
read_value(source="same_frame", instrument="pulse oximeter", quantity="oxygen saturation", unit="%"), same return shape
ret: {"value": 91, "unit": "%"}
